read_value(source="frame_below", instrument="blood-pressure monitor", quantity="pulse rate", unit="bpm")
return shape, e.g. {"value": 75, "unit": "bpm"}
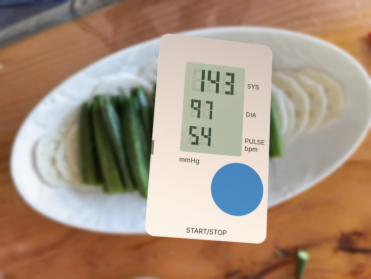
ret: {"value": 54, "unit": "bpm"}
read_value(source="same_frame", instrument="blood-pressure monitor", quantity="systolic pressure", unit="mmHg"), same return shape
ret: {"value": 143, "unit": "mmHg"}
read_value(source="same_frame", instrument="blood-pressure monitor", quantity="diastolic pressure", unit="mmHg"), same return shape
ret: {"value": 97, "unit": "mmHg"}
